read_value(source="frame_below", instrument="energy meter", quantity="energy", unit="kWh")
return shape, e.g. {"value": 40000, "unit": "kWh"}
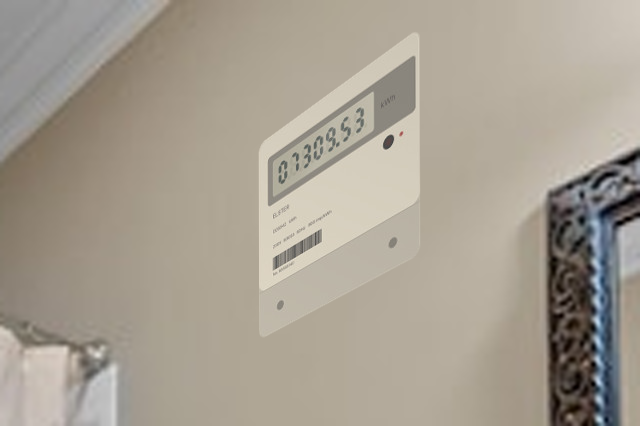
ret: {"value": 7309.53, "unit": "kWh"}
